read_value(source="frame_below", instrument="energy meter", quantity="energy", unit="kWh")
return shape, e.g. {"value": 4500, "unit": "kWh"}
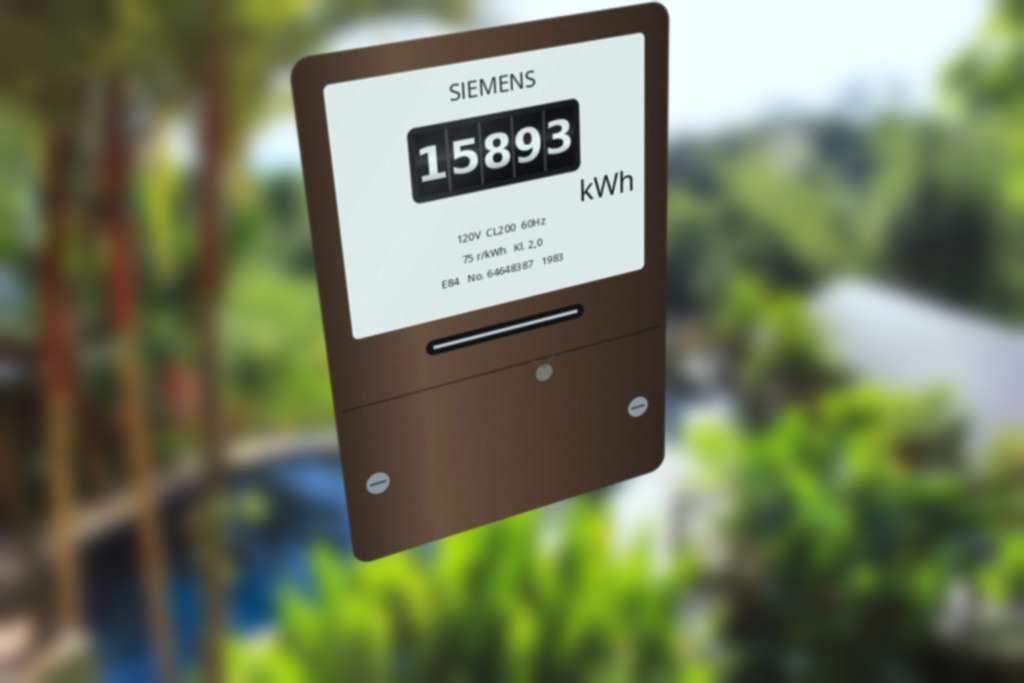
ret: {"value": 15893, "unit": "kWh"}
